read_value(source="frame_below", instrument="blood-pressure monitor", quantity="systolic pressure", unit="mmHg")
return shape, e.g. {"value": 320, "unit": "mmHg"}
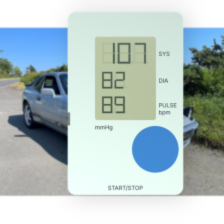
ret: {"value": 107, "unit": "mmHg"}
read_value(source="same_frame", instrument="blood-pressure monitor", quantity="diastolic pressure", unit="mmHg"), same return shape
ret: {"value": 82, "unit": "mmHg"}
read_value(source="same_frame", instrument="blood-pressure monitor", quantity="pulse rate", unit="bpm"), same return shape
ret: {"value": 89, "unit": "bpm"}
